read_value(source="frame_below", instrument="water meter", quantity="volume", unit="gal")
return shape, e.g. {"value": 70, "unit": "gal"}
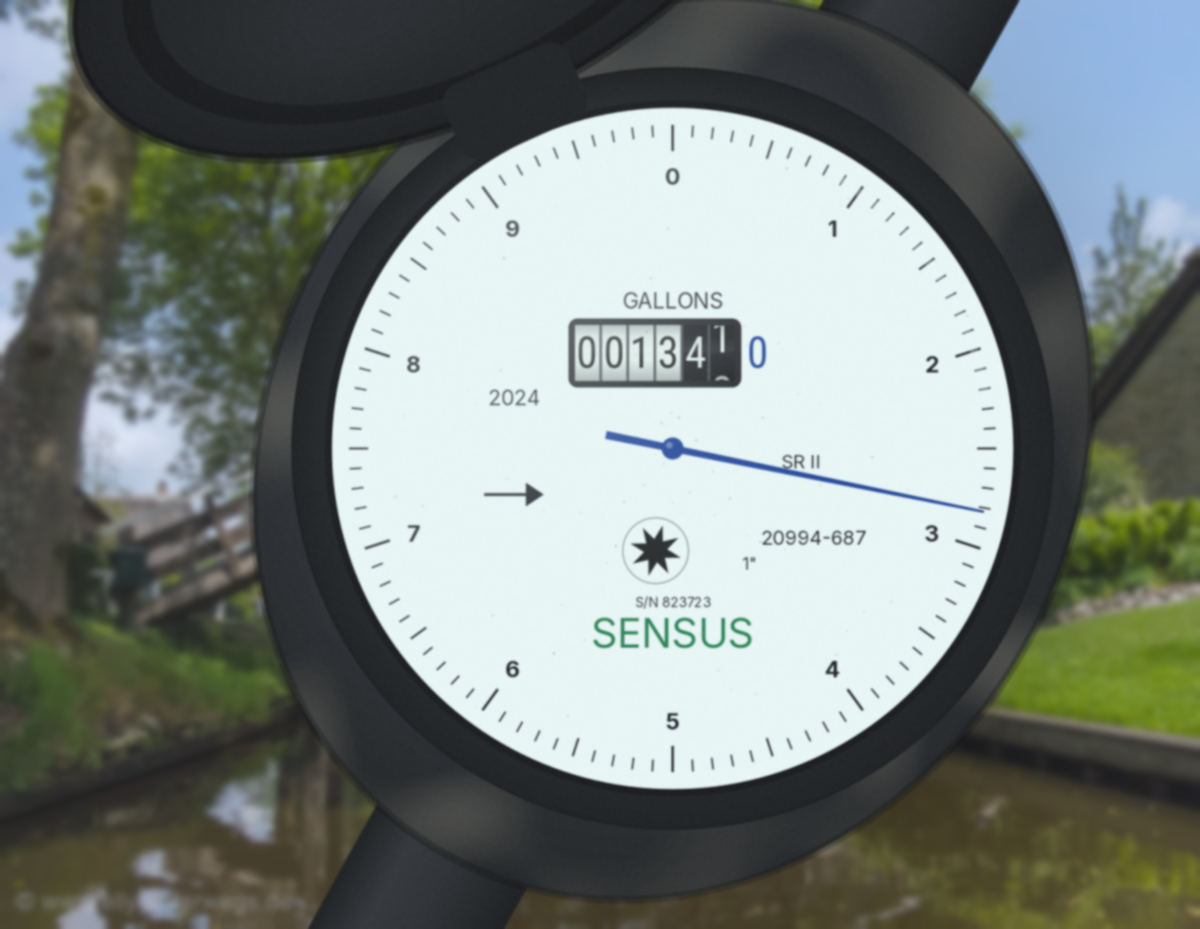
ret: {"value": 13412.8, "unit": "gal"}
